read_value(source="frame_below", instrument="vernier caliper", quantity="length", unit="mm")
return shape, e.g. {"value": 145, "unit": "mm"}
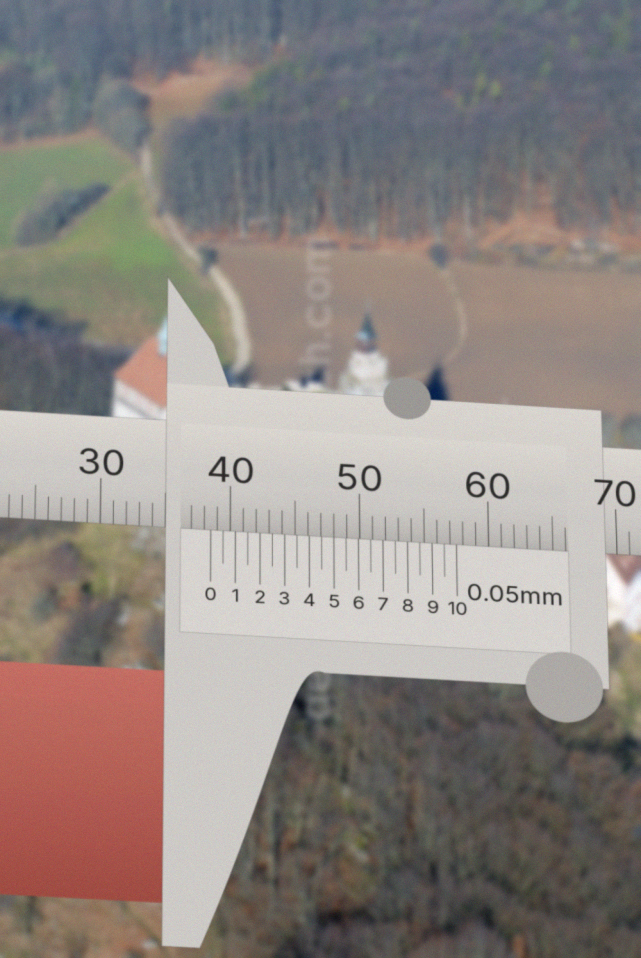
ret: {"value": 38.5, "unit": "mm"}
